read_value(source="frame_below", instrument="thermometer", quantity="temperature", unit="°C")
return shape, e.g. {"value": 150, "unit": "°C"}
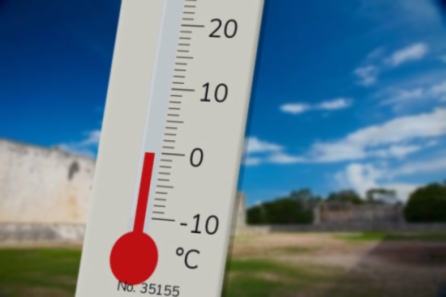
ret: {"value": 0, "unit": "°C"}
